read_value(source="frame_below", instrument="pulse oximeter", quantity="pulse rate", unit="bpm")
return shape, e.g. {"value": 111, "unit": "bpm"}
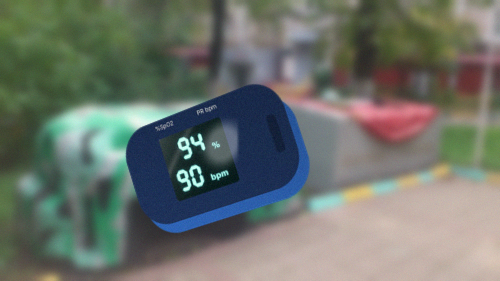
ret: {"value": 90, "unit": "bpm"}
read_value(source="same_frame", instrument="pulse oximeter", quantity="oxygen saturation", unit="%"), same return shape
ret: {"value": 94, "unit": "%"}
